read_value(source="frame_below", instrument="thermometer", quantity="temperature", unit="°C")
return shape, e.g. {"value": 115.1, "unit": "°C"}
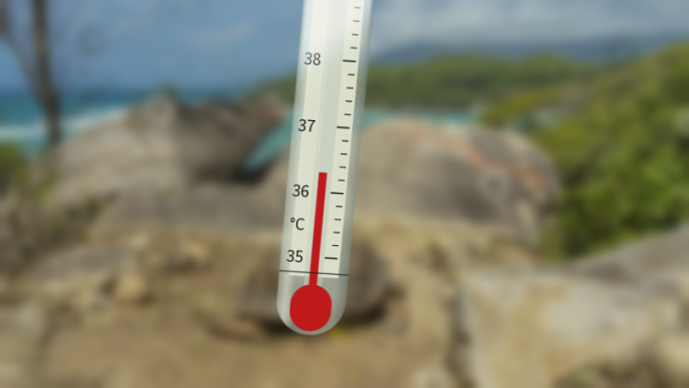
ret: {"value": 36.3, "unit": "°C"}
